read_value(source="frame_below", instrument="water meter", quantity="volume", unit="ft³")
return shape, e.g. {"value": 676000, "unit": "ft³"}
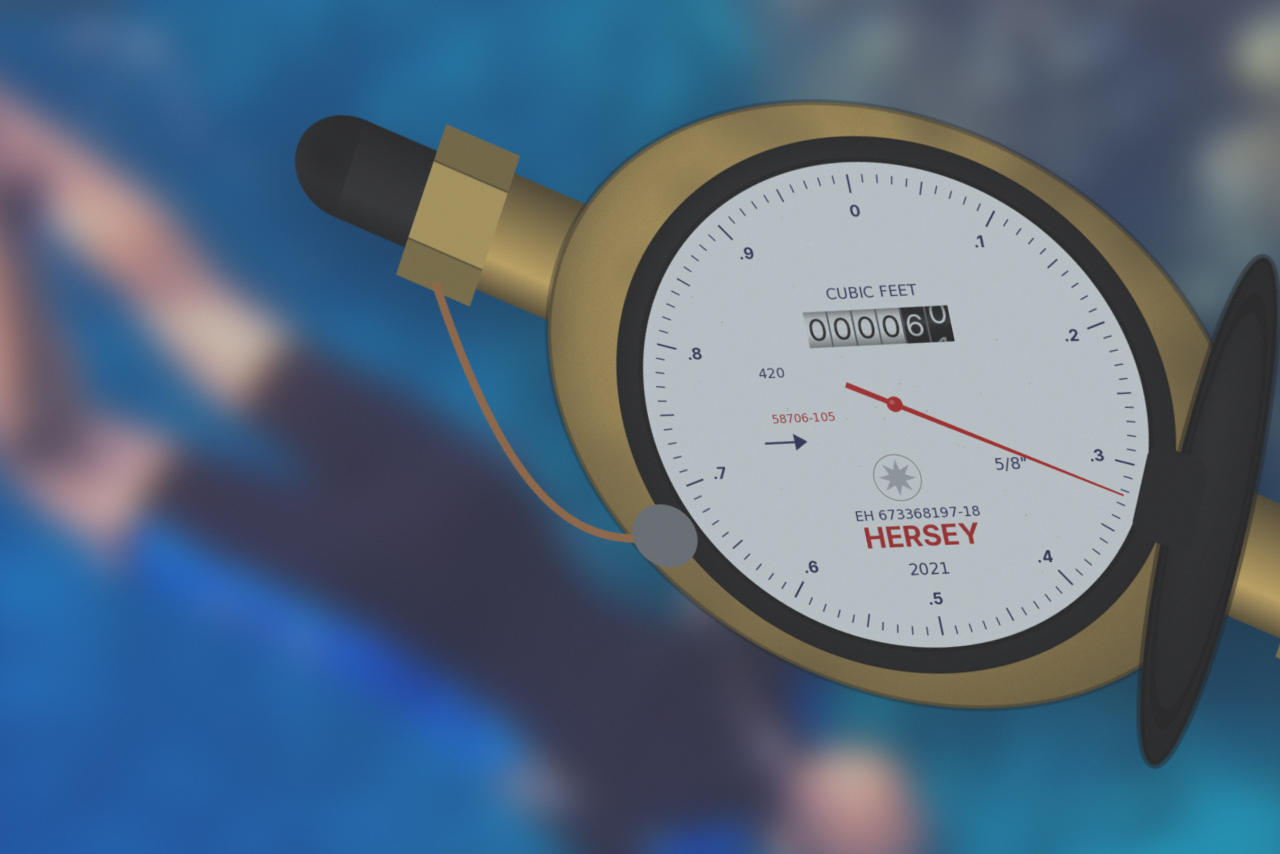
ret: {"value": 60.32, "unit": "ft³"}
